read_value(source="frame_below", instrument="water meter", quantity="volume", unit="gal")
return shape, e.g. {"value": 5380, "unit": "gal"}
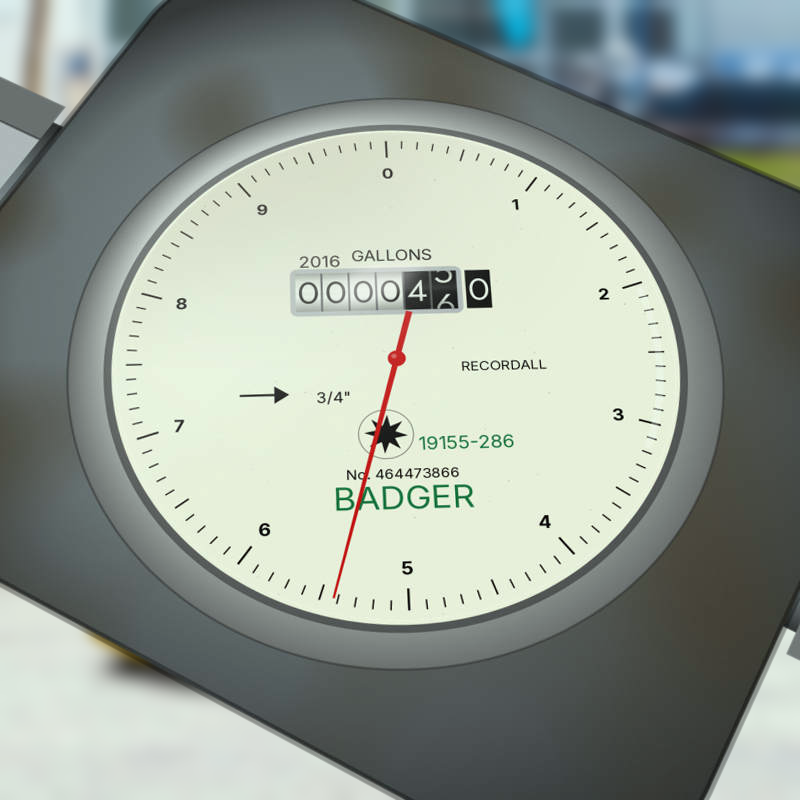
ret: {"value": 455.4, "unit": "gal"}
